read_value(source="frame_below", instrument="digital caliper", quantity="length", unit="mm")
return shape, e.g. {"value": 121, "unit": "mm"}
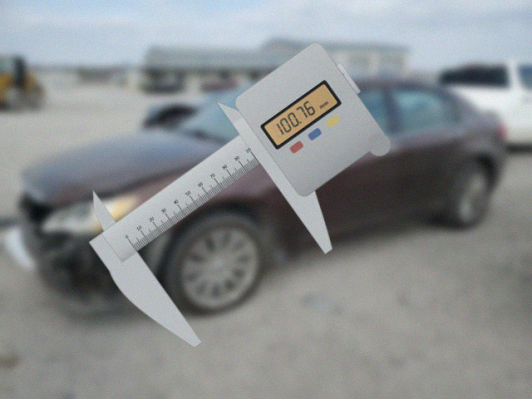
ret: {"value": 100.76, "unit": "mm"}
